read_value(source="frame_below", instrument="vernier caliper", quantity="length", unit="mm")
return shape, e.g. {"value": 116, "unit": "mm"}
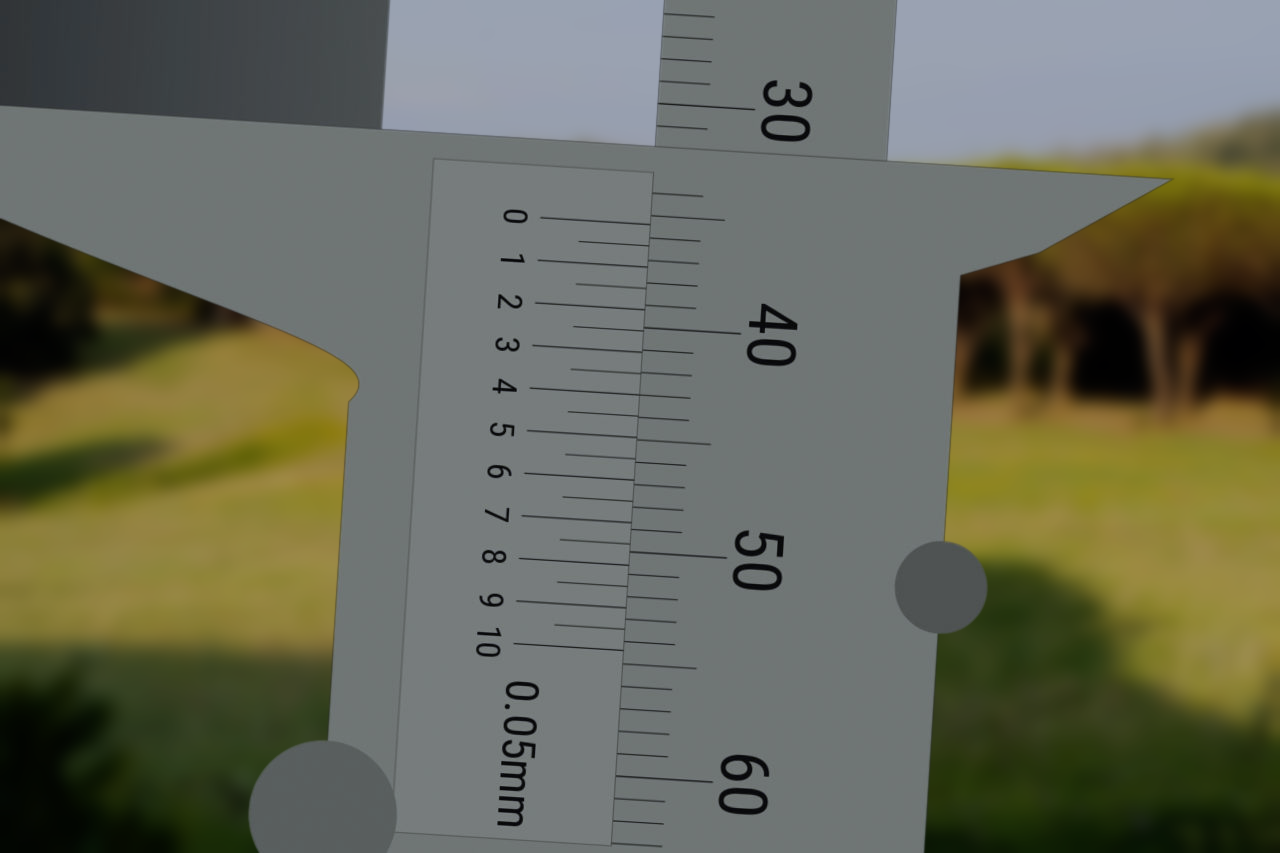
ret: {"value": 35.4, "unit": "mm"}
